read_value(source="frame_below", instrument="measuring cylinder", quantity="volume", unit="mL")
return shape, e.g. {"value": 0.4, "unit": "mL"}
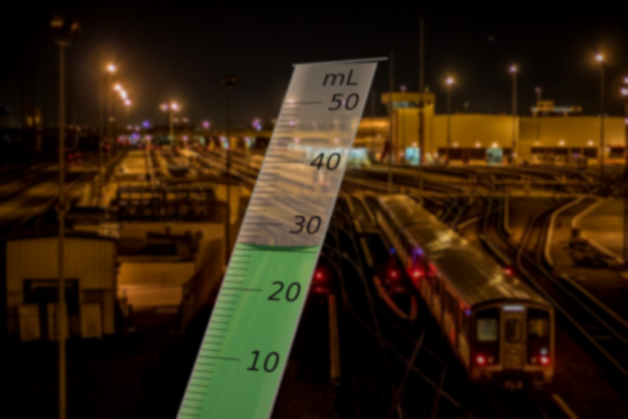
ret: {"value": 26, "unit": "mL"}
